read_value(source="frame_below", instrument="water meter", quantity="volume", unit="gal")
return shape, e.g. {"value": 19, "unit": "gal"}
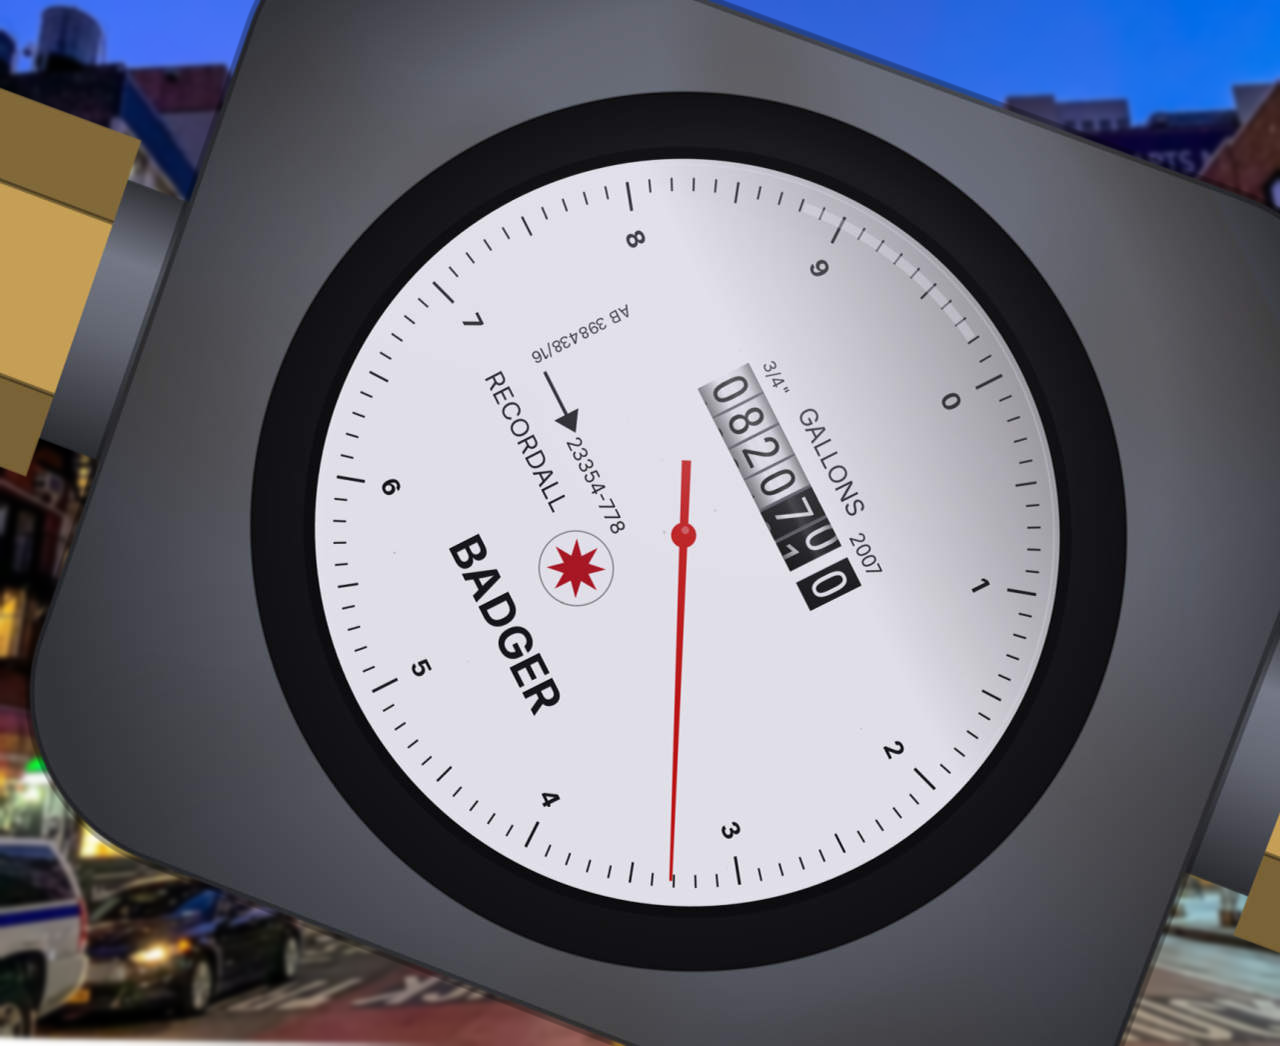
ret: {"value": 820703.3, "unit": "gal"}
